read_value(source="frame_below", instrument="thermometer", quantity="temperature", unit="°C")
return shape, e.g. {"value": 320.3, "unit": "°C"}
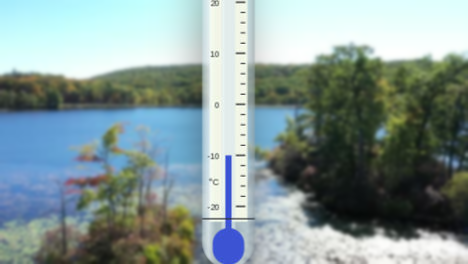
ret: {"value": -10, "unit": "°C"}
